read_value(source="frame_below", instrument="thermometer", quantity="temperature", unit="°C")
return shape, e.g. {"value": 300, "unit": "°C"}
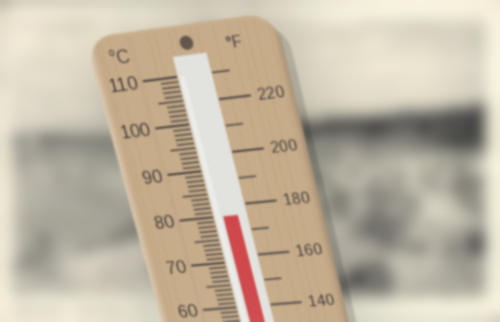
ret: {"value": 80, "unit": "°C"}
